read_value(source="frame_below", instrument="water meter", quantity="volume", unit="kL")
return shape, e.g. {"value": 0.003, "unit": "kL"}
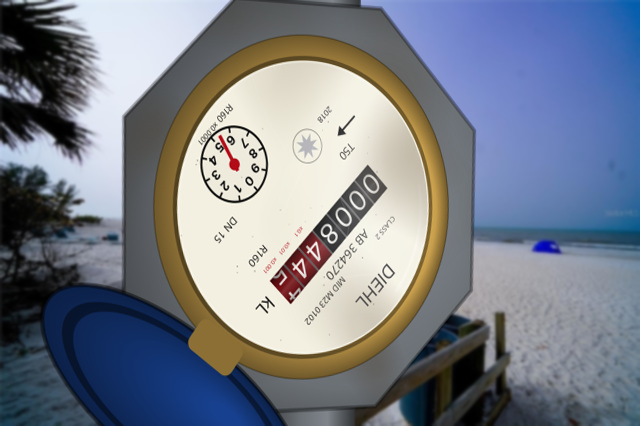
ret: {"value": 8.4445, "unit": "kL"}
